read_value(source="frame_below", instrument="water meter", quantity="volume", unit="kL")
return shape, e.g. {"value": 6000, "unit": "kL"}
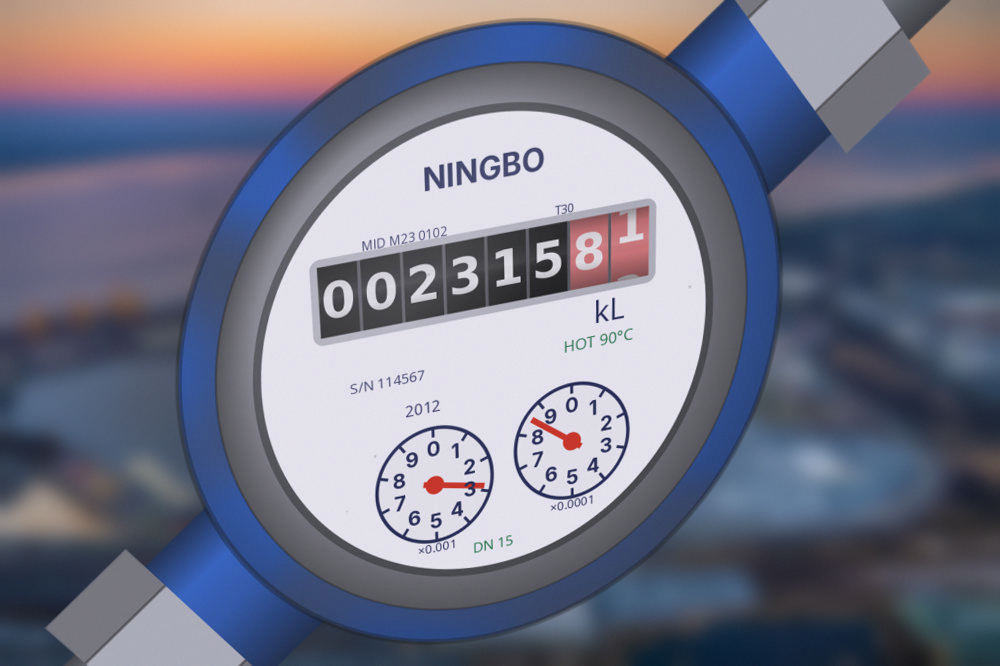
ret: {"value": 2315.8128, "unit": "kL"}
